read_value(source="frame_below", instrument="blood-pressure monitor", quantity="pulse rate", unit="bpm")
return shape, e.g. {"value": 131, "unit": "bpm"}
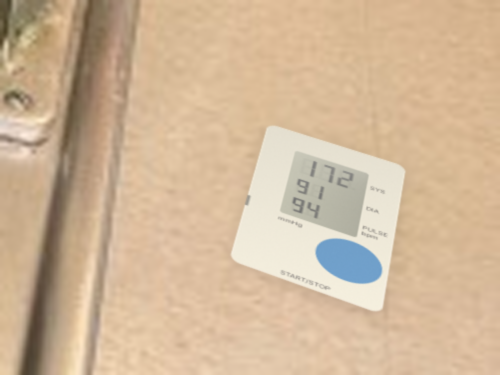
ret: {"value": 94, "unit": "bpm"}
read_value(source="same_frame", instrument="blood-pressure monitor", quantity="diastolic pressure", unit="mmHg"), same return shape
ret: {"value": 91, "unit": "mmHg"}
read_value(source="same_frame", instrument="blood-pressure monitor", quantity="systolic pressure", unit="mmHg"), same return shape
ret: {"value": 172, "unit": "mmHg"}
